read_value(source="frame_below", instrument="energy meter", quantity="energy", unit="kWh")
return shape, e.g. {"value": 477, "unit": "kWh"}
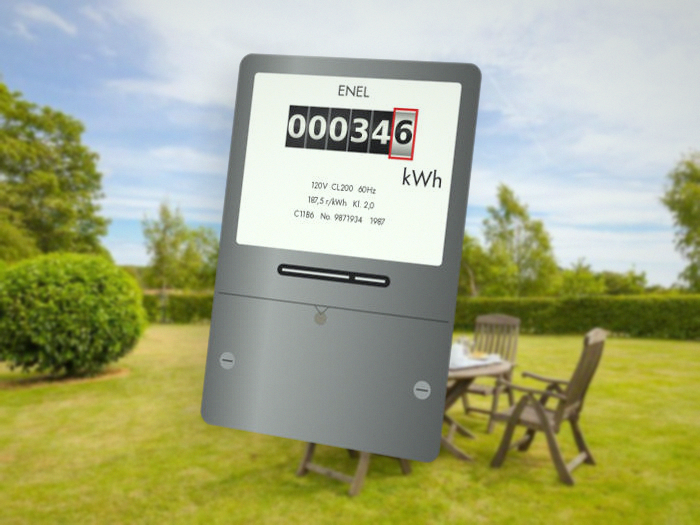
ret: {"value": 34.6, "unit": "kWh"}
